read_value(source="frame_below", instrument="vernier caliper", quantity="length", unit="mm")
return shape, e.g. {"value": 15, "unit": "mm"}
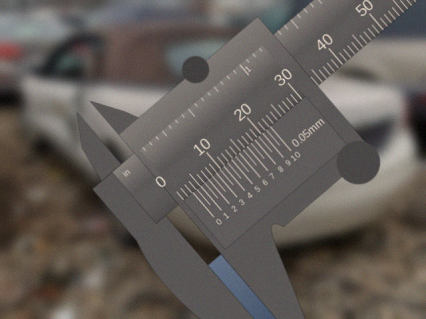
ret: {"value": 3.2, "unit": "mm"}
